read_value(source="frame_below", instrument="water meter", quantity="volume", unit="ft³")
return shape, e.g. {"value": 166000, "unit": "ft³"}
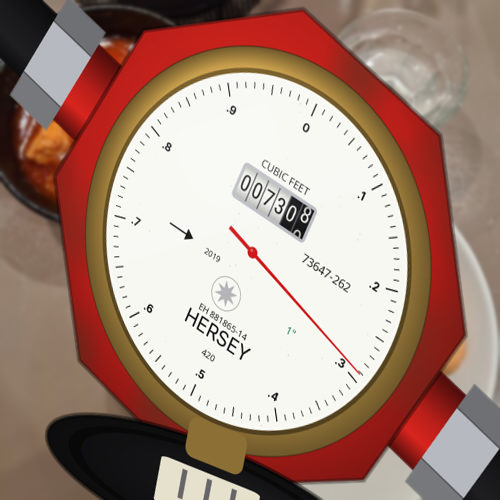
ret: {"value": 7308.29, "unit": "ft³"}
